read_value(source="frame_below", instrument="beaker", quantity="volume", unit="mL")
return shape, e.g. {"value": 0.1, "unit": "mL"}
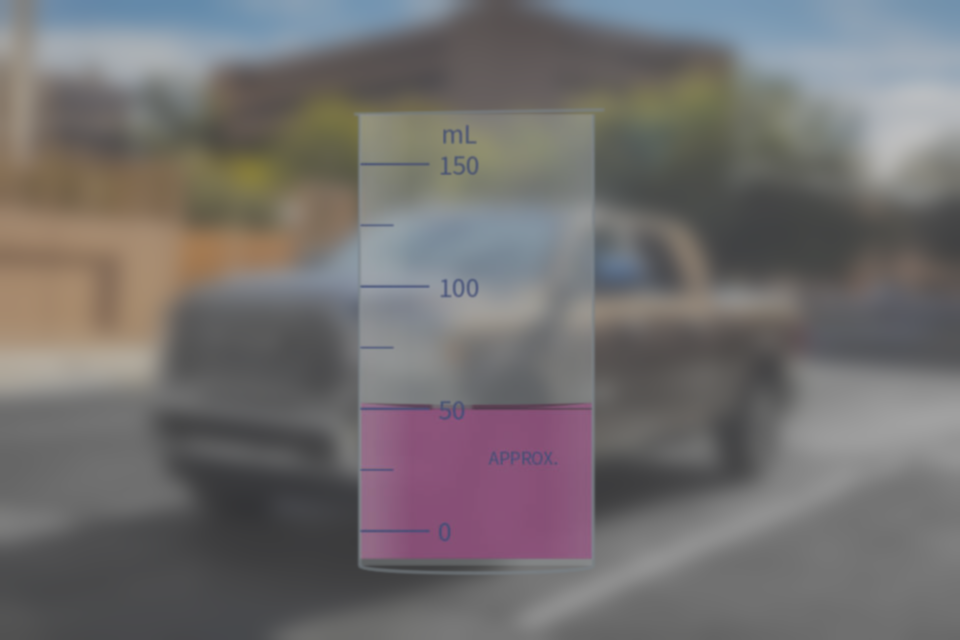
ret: {"value": 50, "unit": "mL"}
